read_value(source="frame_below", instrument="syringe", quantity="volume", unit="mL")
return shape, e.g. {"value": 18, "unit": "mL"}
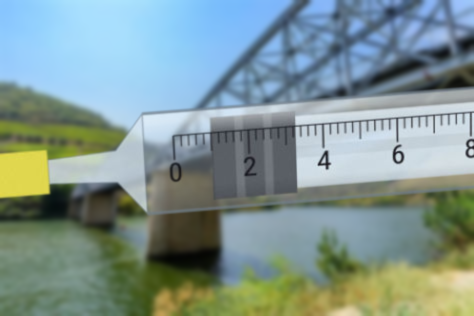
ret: {"value": 1, "unit": "mL"}
